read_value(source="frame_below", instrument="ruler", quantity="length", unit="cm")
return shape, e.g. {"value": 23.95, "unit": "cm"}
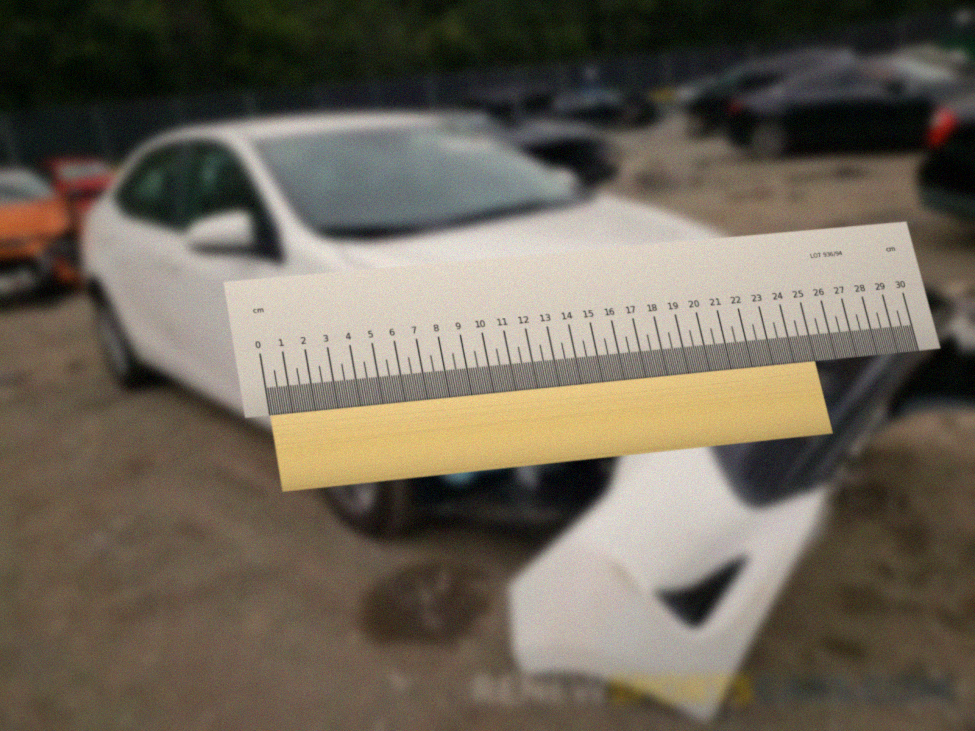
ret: {"value": 25, "unit": "cm"}
